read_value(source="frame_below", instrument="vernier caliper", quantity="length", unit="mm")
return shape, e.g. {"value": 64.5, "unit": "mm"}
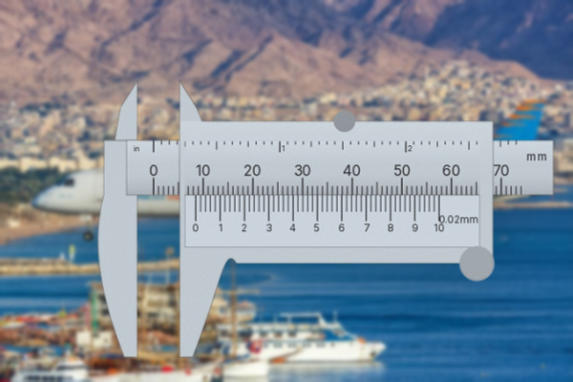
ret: {"value": 8.5, "unit": "mm"}
